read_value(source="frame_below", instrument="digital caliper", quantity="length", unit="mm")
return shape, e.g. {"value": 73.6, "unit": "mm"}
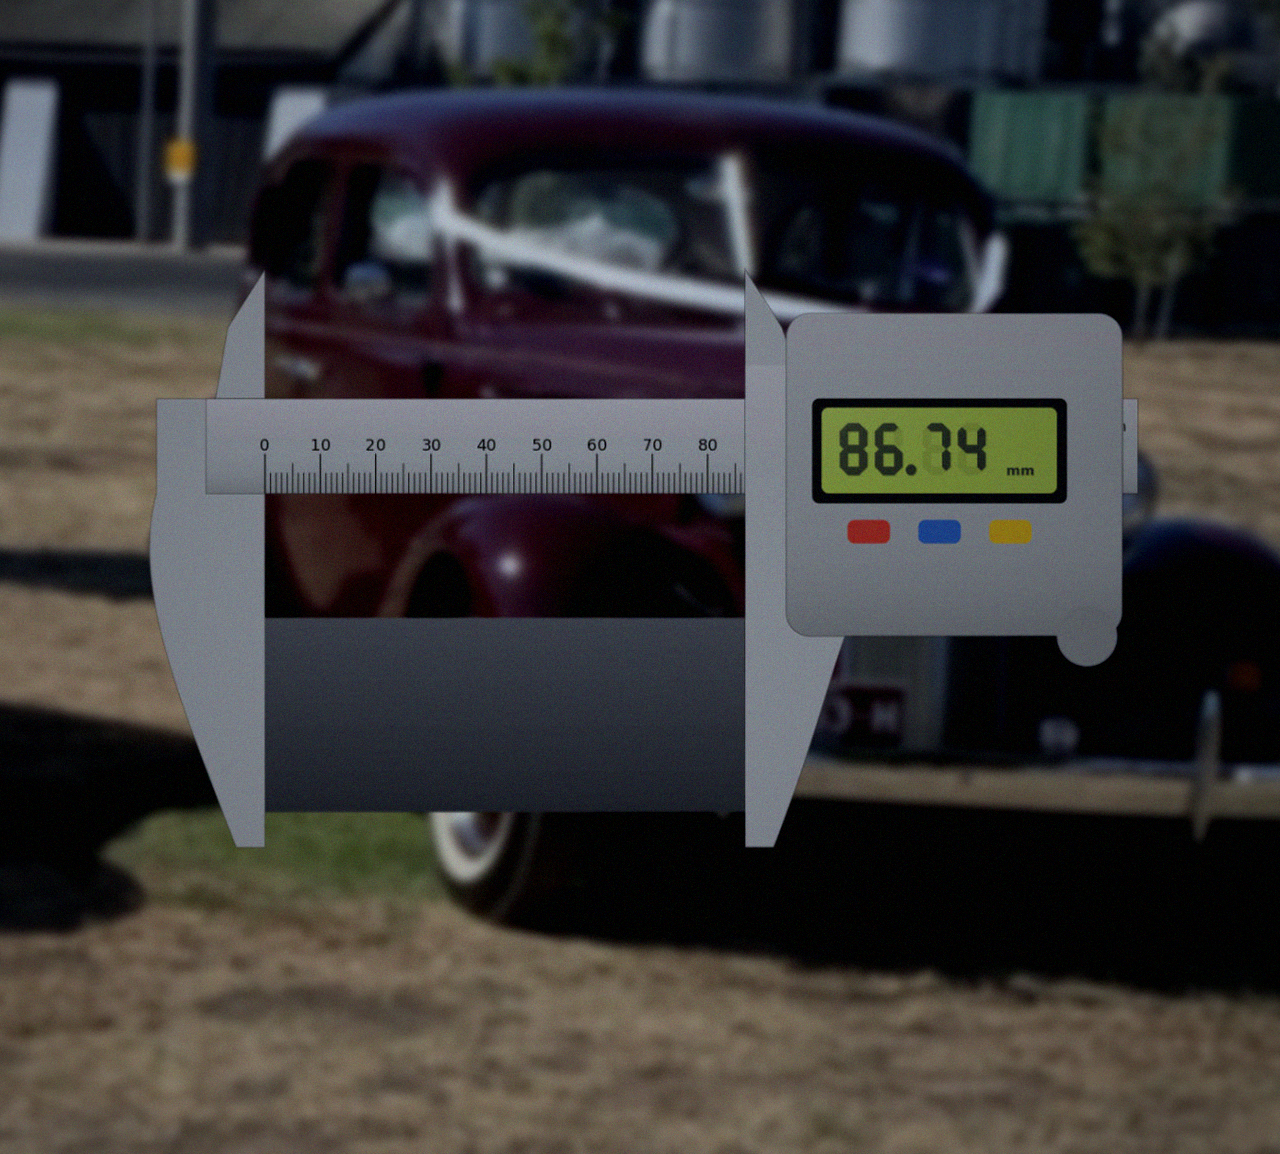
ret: {"value": 86.74, "unit": "mm"}
